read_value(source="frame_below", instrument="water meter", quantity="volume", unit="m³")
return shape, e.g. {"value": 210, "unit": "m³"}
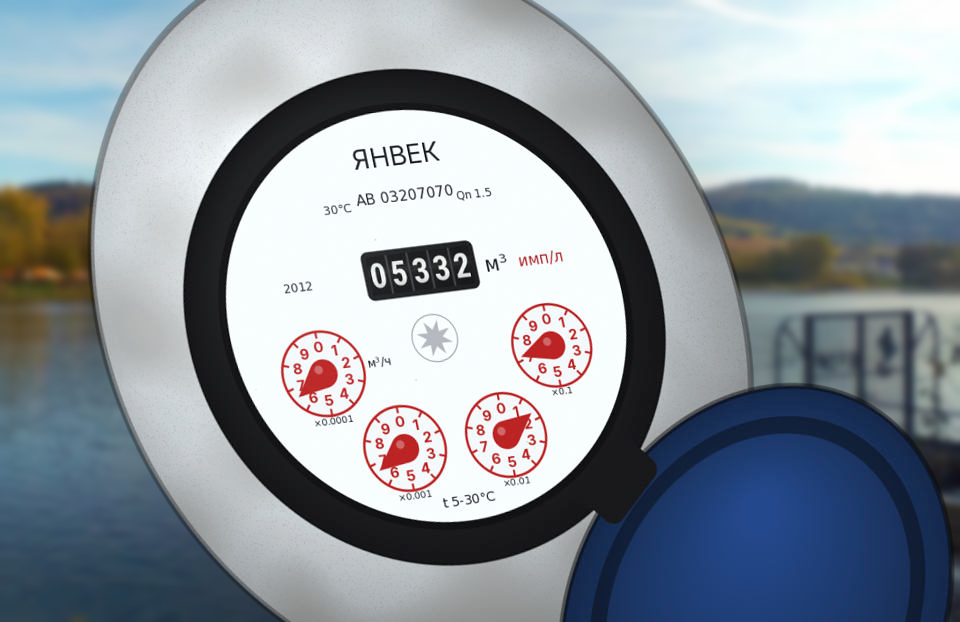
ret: {"value": 5332.7166, "unit": "m³"}
